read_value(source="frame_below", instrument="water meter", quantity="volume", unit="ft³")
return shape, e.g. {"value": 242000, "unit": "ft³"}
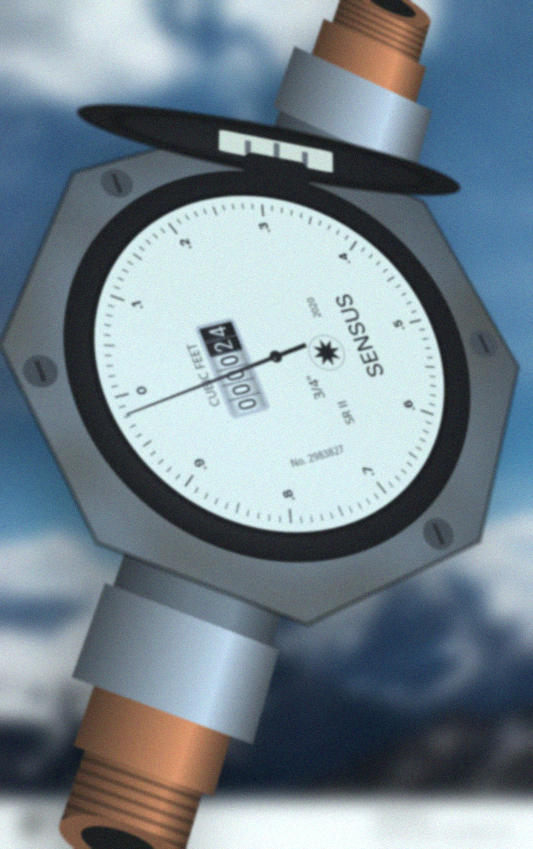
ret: {"value": 23.98, "unit": "ft³"}
